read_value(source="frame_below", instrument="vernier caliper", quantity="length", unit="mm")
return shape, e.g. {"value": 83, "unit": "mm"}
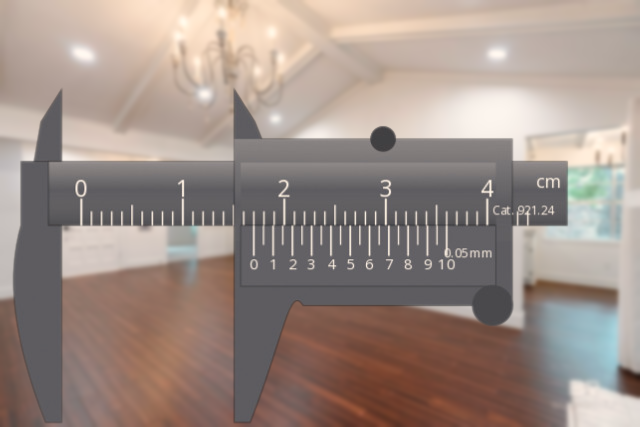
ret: {"value": 17.0, "unit": "mm"}
